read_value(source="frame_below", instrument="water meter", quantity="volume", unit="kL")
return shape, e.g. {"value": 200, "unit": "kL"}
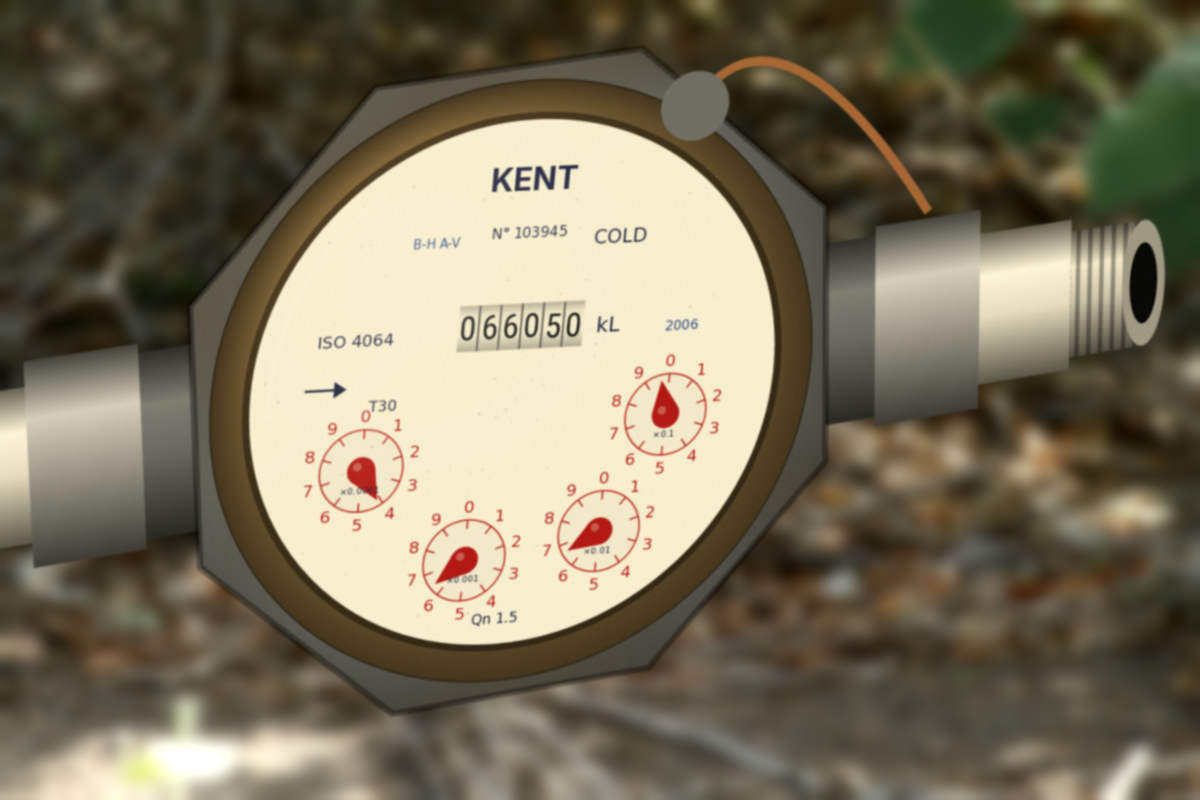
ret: {"value": 66049.9664, "unit": "kL"}
